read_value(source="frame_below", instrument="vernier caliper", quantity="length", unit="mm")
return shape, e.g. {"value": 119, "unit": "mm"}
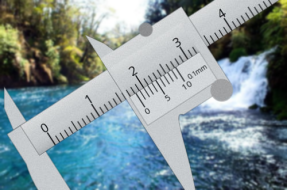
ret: {"value": 18.2, "unit": "mm"}
